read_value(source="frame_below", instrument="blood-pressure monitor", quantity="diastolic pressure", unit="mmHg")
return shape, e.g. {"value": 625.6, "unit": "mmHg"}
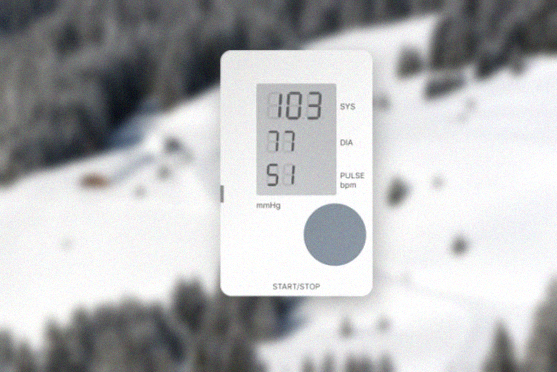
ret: {"value": 77, "unit": "mmHg"}
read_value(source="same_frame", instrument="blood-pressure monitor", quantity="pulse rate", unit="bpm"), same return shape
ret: {"value": 51, "unit": "bpm"}
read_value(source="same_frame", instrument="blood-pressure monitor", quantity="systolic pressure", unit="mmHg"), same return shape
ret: {"value": 103, "unit": "mmHg"}
